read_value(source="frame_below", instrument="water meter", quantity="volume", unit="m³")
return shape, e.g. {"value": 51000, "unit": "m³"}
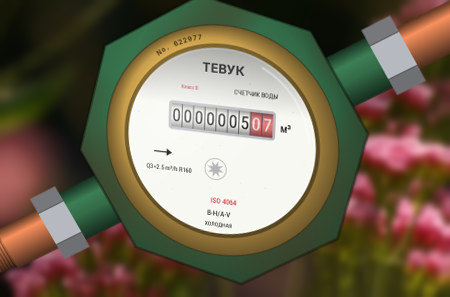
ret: {"value": 5.07, "unit": "m³"}
